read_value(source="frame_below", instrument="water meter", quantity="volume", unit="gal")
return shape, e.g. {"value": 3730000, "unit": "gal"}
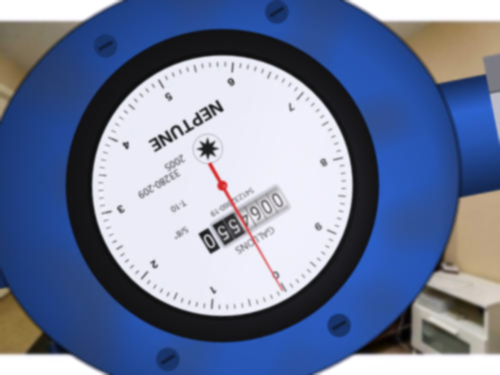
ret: {"value": 64550.0, "unit": "gal"}
